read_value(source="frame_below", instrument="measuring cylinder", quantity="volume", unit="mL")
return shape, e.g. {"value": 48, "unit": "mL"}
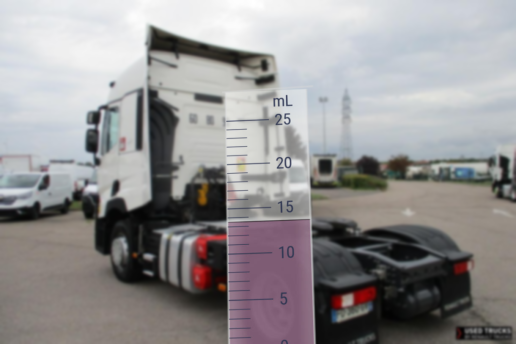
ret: {"value": 13.5, "unit": "mL"}
